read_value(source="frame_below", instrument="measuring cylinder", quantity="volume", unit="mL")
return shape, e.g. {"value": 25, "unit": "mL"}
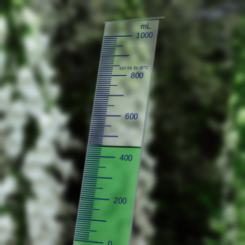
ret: {"value": 450, "unit": "mL"}
